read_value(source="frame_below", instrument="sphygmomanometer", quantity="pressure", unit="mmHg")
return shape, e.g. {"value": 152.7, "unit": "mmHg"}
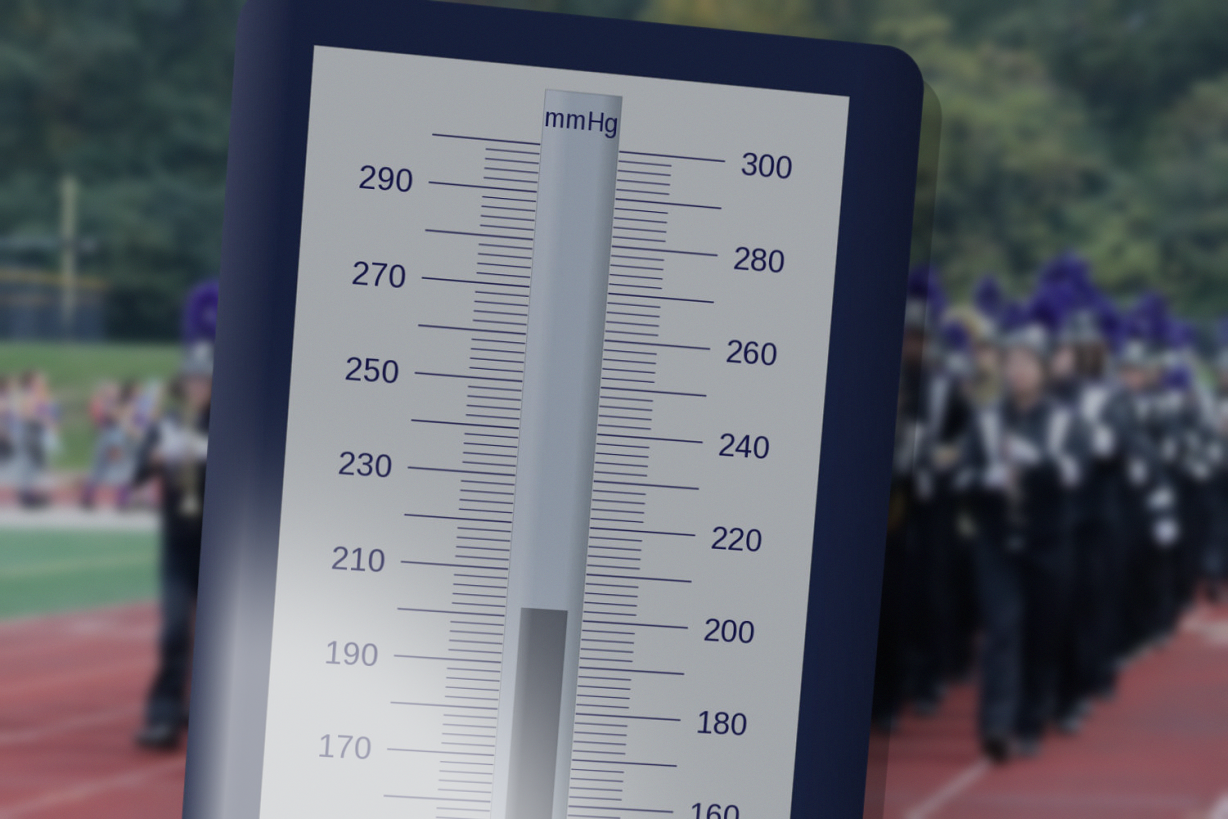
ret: {"value": 202, "unit": "mmHg"}
